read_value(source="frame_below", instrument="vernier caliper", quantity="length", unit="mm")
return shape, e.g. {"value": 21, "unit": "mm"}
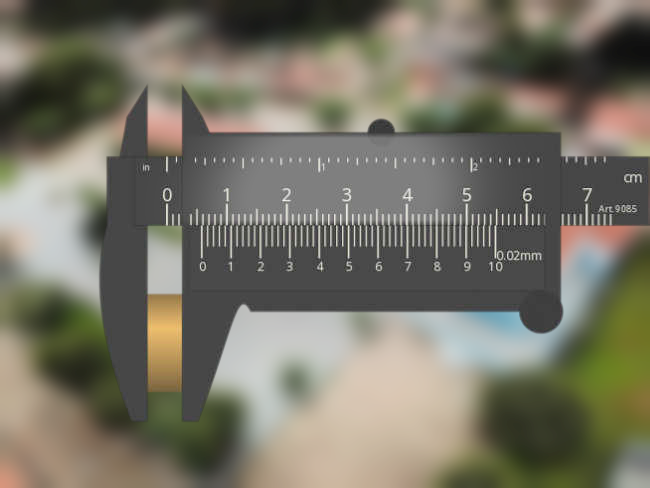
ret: {"value": 5.8, "unit": "mm"}
